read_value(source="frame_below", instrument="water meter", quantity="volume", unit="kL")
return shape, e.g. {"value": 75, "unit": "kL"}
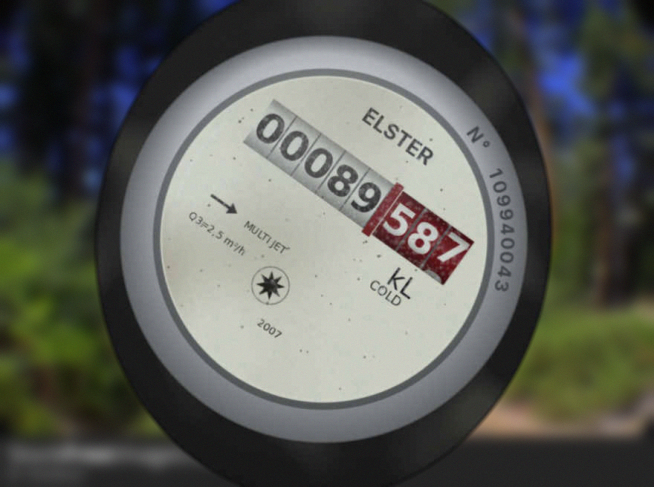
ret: {"value": 89.587, "unit": "kL"}
